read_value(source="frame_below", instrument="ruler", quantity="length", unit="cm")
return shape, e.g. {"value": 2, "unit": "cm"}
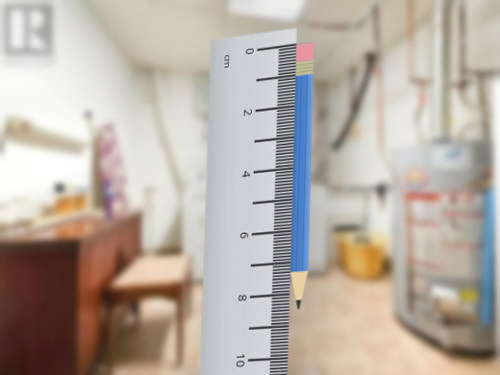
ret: {"value": 8.5, "unit": "cm"}
